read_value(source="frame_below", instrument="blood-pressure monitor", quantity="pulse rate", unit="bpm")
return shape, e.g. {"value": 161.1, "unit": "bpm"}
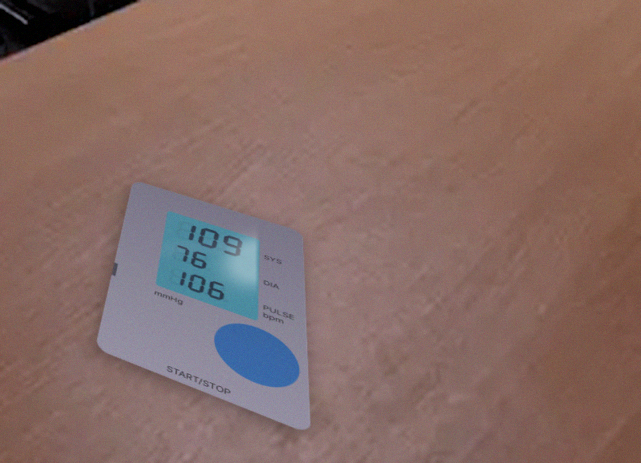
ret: {"value": 106, "unit": "bpm"}
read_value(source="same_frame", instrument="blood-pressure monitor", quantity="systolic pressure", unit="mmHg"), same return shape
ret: {"value": 109, "unit": "mmHg"}
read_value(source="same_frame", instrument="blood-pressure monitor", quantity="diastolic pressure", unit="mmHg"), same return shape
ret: {"value": 76, "unit": "mmHg"}
